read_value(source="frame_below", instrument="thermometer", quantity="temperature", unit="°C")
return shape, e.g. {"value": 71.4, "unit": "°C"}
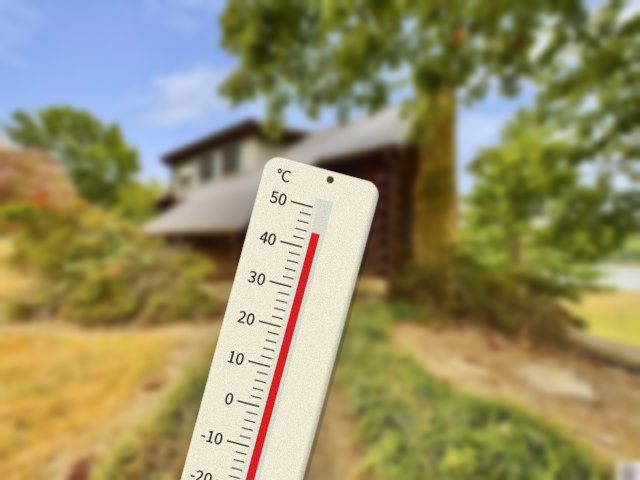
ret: {"value": 44, "unit": "°C"}
